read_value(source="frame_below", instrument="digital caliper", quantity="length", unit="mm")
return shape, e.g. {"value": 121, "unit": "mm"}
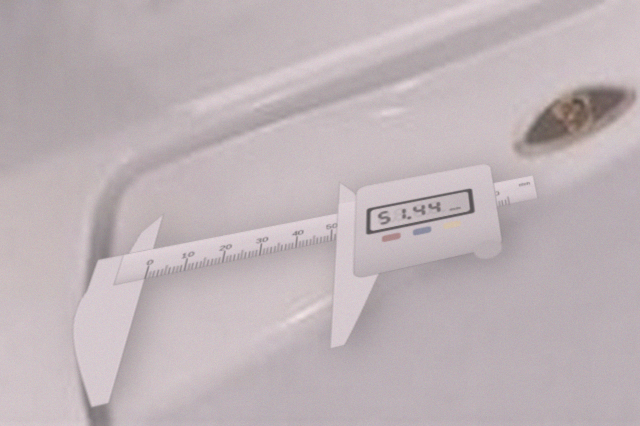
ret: {"value": 51.44, "unit": "mm"}
